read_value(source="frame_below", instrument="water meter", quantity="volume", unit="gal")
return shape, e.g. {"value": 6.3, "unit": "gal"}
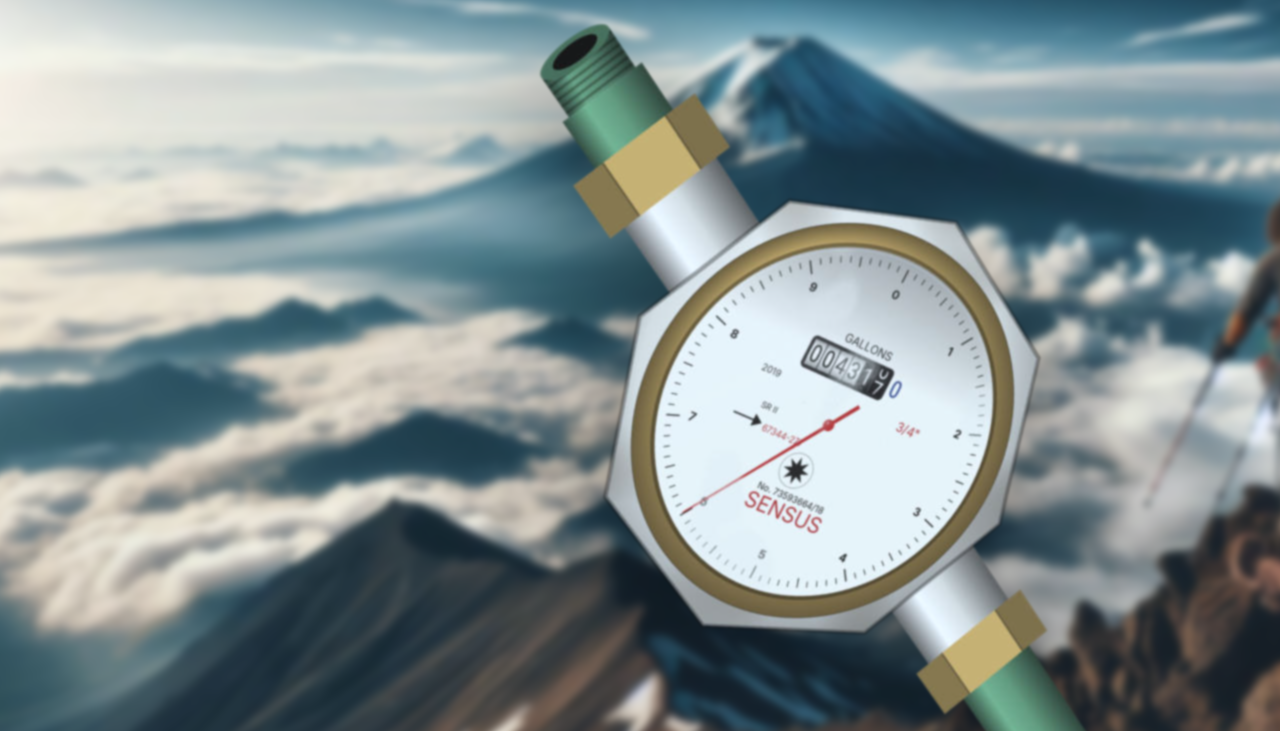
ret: {"value": 43166.0, "unit": "gal"}
